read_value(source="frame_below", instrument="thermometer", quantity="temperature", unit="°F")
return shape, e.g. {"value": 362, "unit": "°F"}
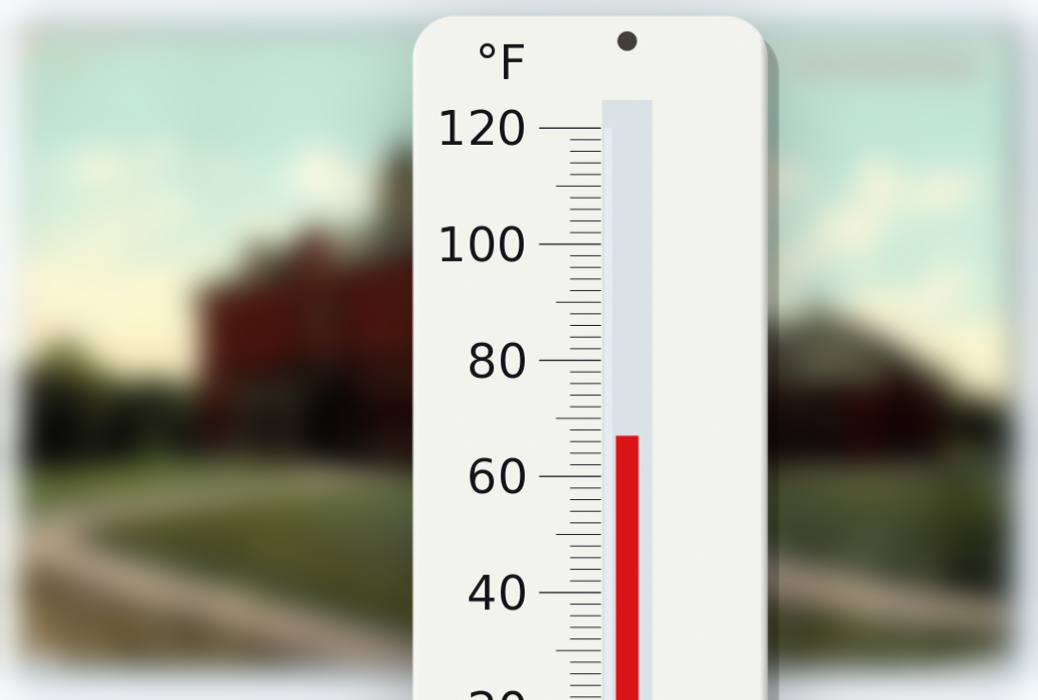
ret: {"value": 67, "unit": "°F"}
